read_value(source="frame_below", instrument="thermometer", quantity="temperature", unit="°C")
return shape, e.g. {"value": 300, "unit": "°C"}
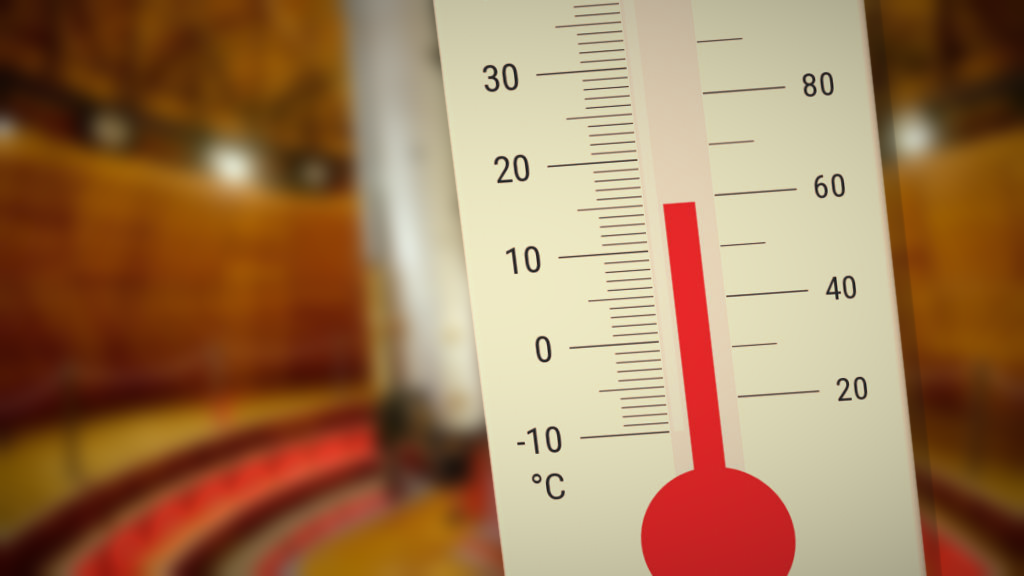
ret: {"value": 15, "unit": "°C"}
